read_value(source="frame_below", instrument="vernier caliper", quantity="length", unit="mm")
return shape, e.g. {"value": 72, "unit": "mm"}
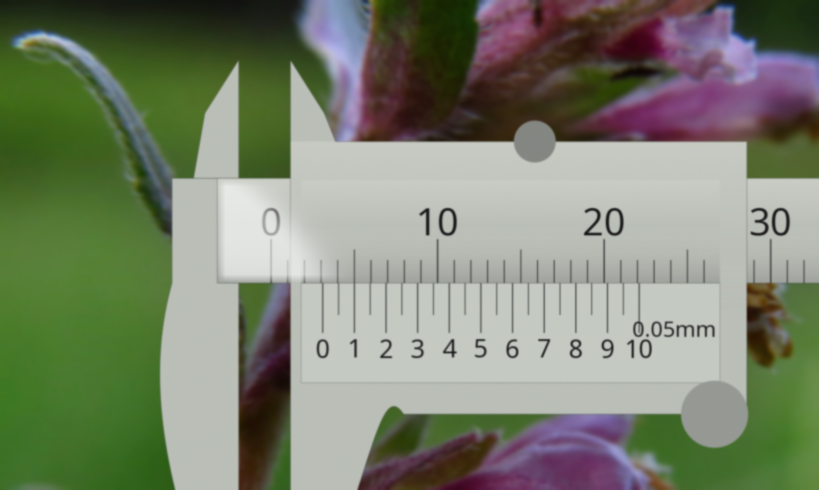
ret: {"value": 3.1, "unit": "mm"}
